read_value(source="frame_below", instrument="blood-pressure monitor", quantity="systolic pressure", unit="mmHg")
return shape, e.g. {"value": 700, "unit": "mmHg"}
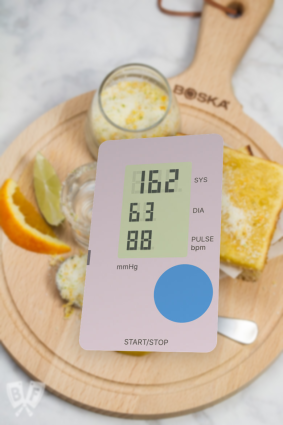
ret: {"value": 162, "unit": "mmHg"}
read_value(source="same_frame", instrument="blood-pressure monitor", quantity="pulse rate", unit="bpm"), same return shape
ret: {"value": 88, "unit": "bpm"}
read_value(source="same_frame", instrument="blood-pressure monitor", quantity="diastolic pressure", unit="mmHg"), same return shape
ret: {"value": 63, "unit": "mmHg"}
